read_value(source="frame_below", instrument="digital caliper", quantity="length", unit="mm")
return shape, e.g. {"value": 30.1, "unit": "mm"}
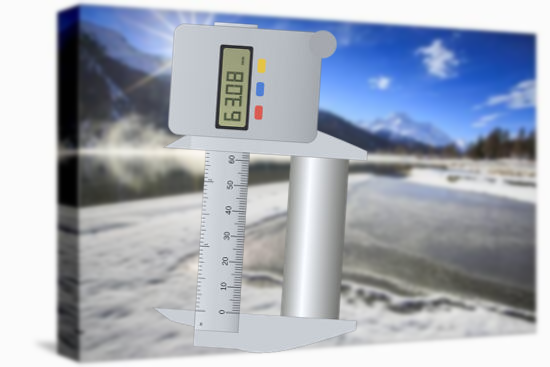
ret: {"value": 63.08, "unit": "mm"}
